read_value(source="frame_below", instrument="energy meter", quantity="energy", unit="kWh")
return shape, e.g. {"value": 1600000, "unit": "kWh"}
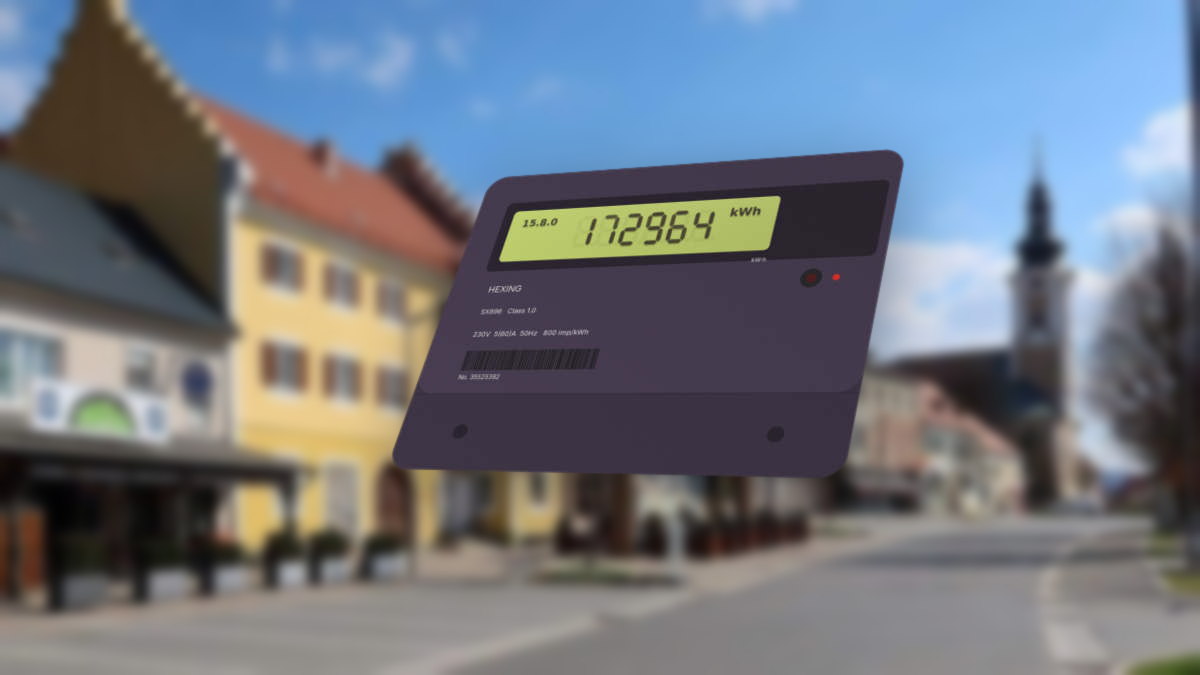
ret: {"value": 172964, "unit": "kWh"}
